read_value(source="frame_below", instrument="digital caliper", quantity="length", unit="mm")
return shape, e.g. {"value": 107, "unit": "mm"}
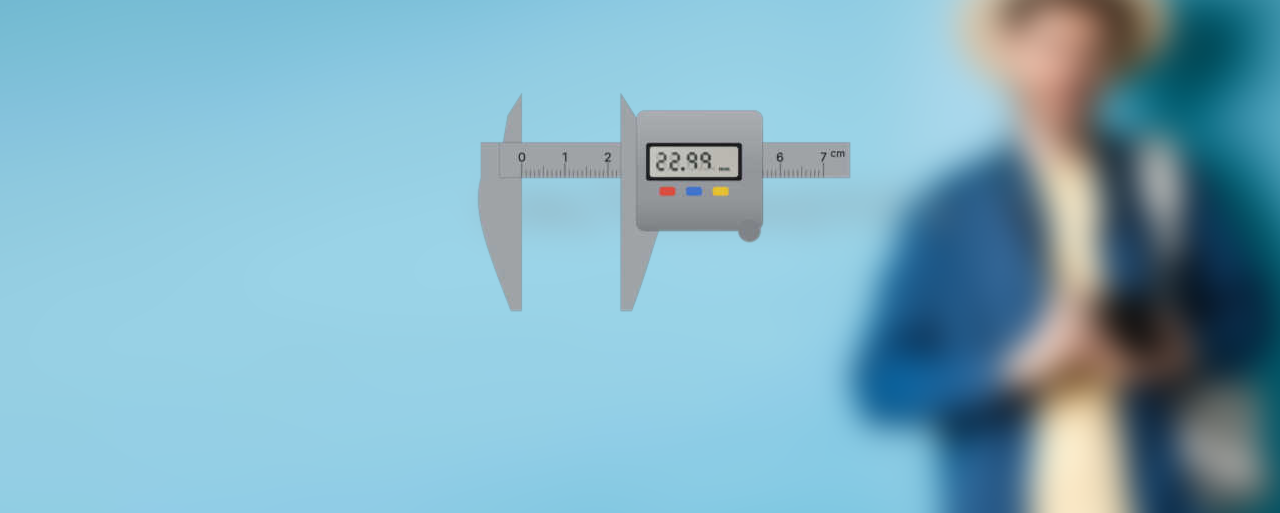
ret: {"value": 22.99, "unit": "mm"}
